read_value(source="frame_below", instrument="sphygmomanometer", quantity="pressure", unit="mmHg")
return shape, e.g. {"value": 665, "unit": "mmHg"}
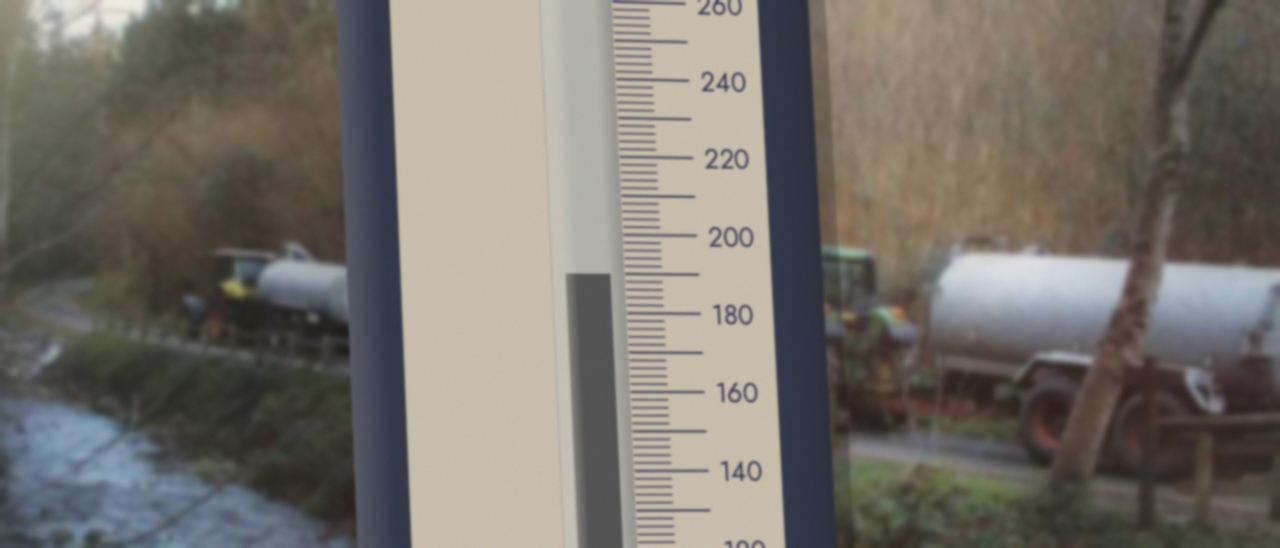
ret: {"value": 190, "unit": "mmHg"}
